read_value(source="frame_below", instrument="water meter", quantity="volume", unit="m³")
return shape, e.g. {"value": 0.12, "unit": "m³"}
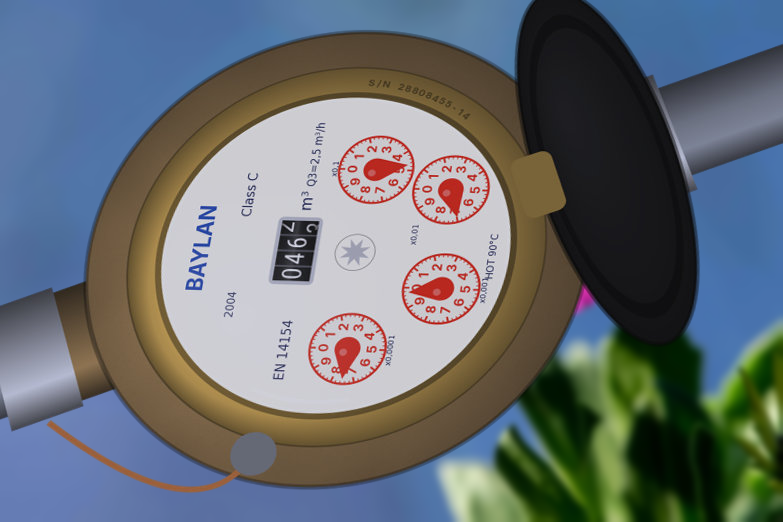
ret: {"value": 462.4697, "unit": "m³"}
